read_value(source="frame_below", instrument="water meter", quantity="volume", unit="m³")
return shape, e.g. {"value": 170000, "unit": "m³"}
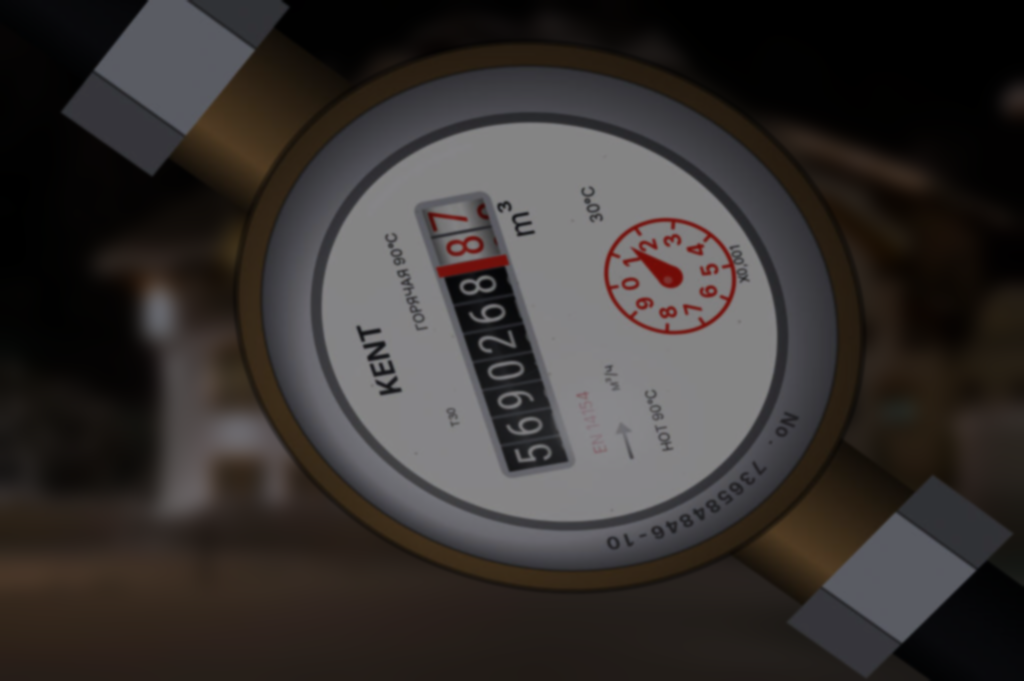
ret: {"value": 5690268.871, "unit": "m³"}
